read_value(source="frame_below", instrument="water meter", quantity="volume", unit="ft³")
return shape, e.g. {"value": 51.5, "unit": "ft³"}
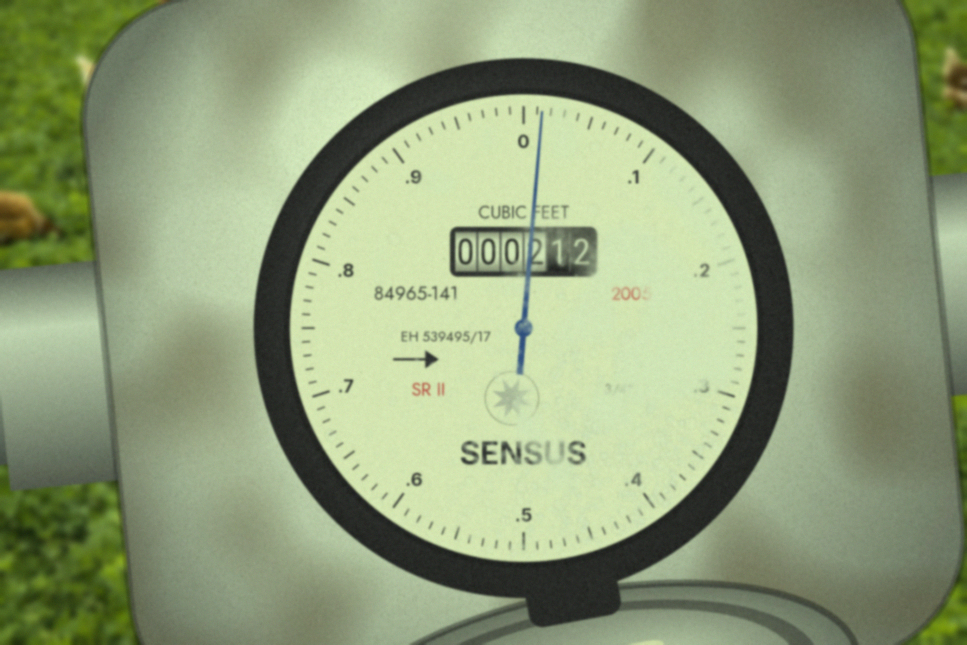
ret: {"value": 212.01, "unit": "ft³"}
